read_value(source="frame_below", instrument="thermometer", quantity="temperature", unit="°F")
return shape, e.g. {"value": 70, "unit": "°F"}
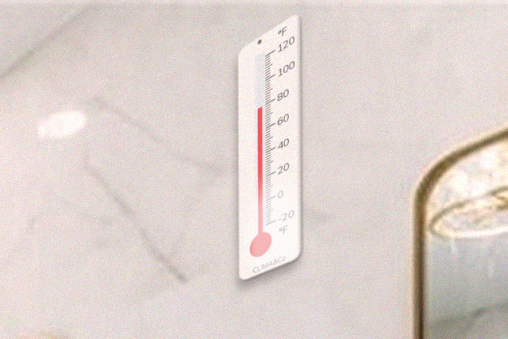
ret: {"value": 80, "unit": "°F"}
